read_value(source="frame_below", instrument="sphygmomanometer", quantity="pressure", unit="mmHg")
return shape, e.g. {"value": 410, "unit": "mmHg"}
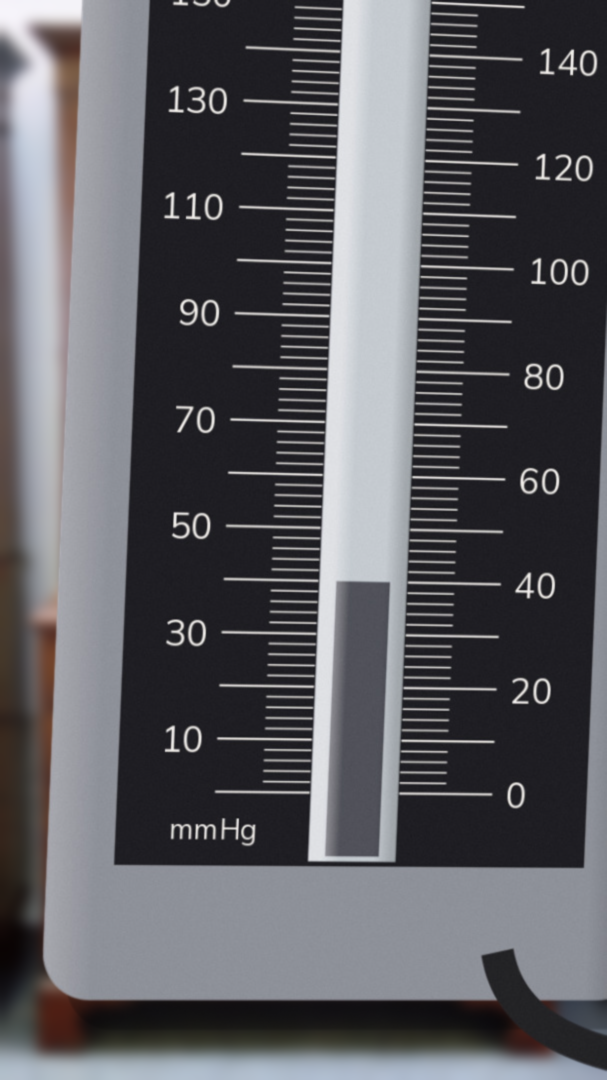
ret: {"value": 40, "unit": "mmHg"}
